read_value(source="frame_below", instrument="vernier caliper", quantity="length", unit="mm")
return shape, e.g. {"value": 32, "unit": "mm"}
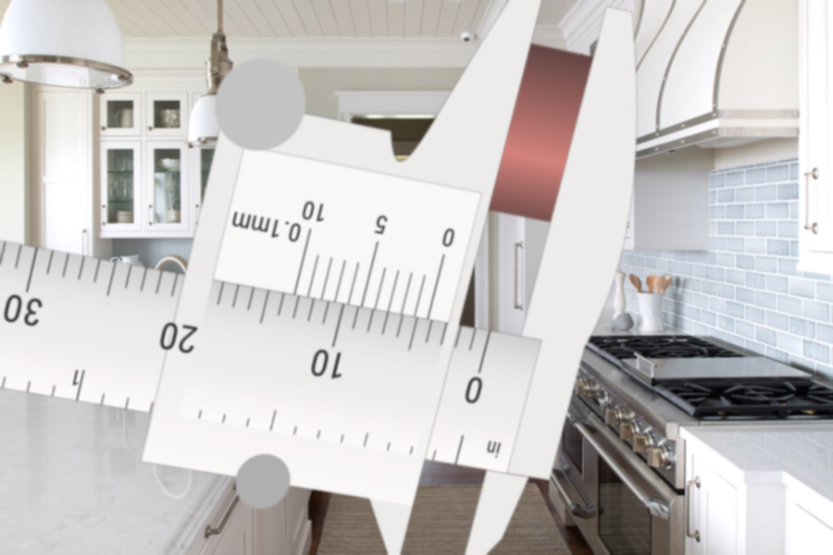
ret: {"value": 4.3, "unit": "mm"}
